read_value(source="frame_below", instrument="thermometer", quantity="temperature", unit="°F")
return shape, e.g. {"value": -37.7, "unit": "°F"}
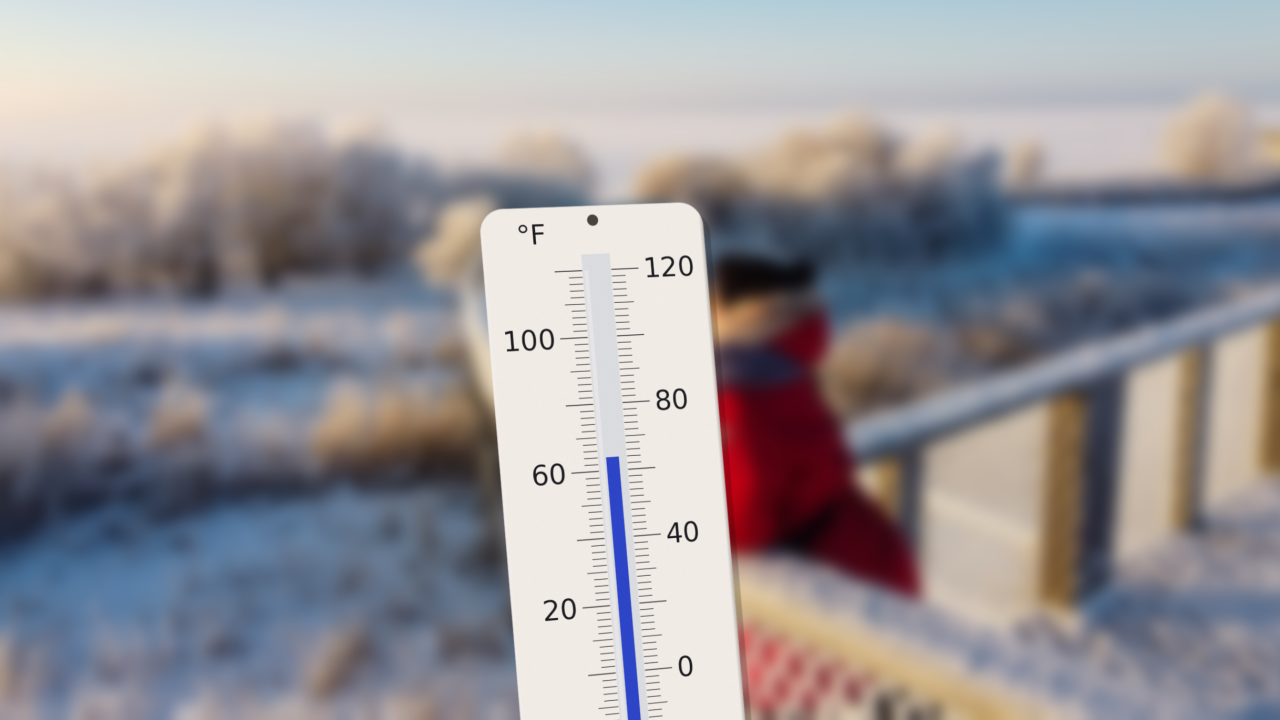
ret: {"value": 64, "unit": "°F"}
